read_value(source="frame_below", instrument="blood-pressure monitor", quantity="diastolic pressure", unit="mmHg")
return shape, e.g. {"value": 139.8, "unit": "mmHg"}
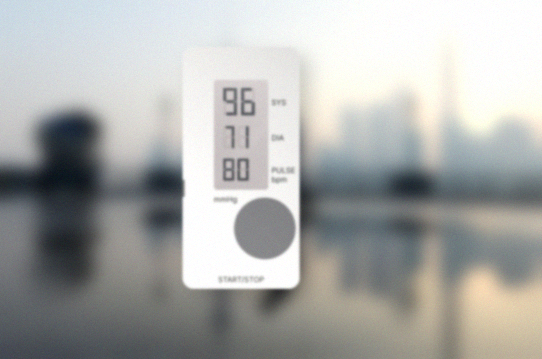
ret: {"value": 71, "unit": "mmHg"}
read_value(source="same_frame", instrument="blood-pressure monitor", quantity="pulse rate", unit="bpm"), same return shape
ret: {"value": 80, "unit": "bpm"}
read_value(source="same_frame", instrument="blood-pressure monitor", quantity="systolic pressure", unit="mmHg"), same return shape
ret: {"value": 96, "unit": "mmHg"}
